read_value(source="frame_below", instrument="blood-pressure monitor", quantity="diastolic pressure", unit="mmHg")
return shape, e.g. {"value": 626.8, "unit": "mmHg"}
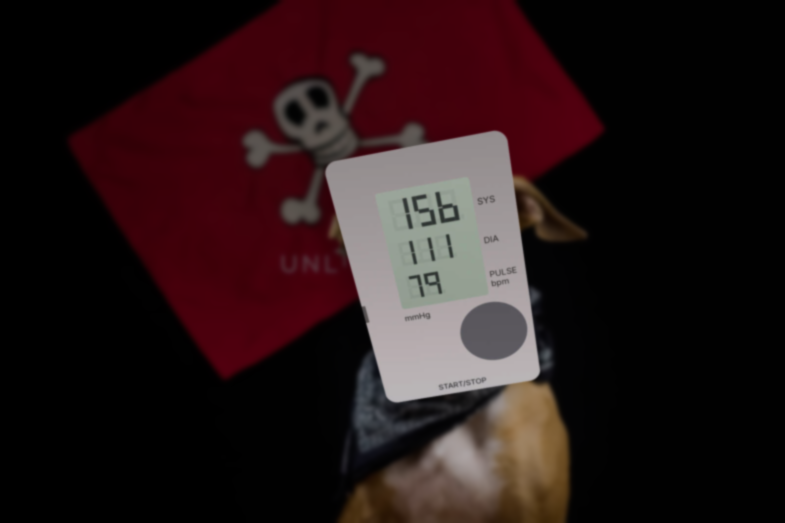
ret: {"value": 111, "unit": "mmHg"}
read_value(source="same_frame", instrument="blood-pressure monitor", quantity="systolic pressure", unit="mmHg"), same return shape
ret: {"value": 156, "unit": "mmHg"}
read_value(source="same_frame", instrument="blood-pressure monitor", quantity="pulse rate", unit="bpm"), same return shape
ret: {"value": 79, "unit": "bpm"}
